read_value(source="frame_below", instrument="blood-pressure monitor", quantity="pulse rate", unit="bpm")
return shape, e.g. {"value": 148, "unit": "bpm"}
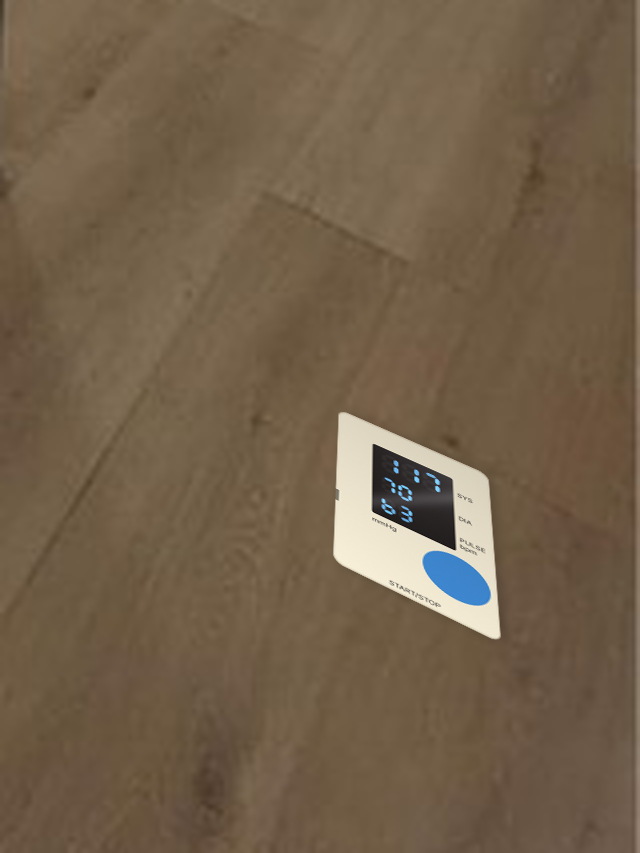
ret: {"value": 63, "unit": "bpm"}
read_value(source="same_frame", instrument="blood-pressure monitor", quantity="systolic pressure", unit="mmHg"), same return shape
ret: {"value": 117, "unit": "mmHg"}
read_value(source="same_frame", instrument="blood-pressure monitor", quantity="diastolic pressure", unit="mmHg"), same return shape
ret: {"value": 70, "unit": "mmHg"}
